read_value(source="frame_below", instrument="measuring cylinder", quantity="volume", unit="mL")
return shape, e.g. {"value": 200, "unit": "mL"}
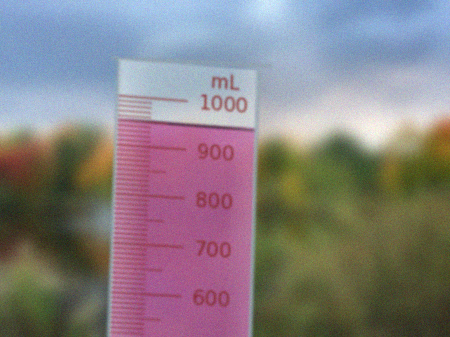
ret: {"value": 950, "unit": "mL"}
